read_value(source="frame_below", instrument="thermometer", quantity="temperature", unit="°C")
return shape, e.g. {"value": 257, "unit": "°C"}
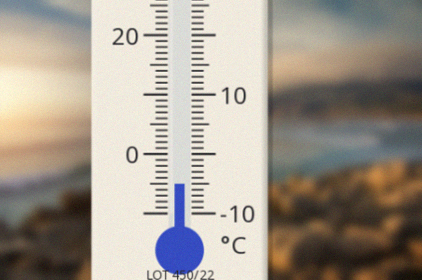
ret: {"value": -5, "unit": "°C"}
